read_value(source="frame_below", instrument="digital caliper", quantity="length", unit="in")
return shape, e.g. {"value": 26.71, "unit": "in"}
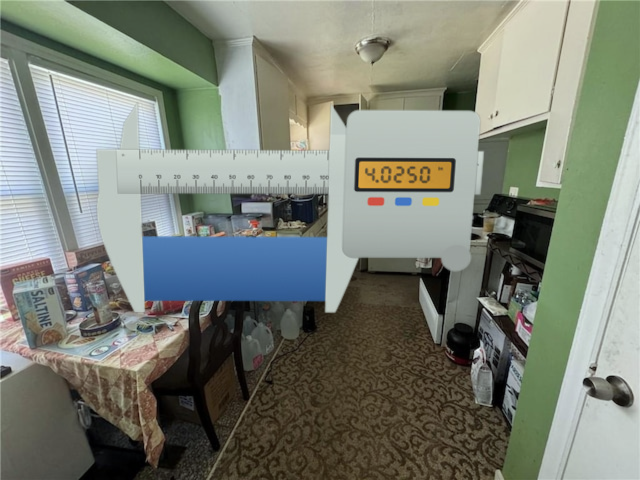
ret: {"value": 4.0250, "unit": "in"}
